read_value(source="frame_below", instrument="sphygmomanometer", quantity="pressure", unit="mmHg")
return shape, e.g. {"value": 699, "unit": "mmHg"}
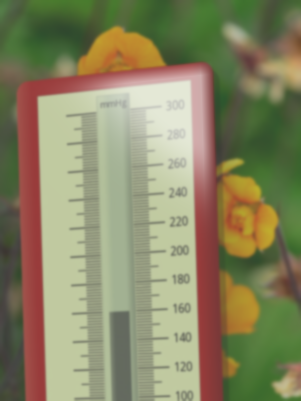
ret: {"value": 160, "unit": "mmHg"}
